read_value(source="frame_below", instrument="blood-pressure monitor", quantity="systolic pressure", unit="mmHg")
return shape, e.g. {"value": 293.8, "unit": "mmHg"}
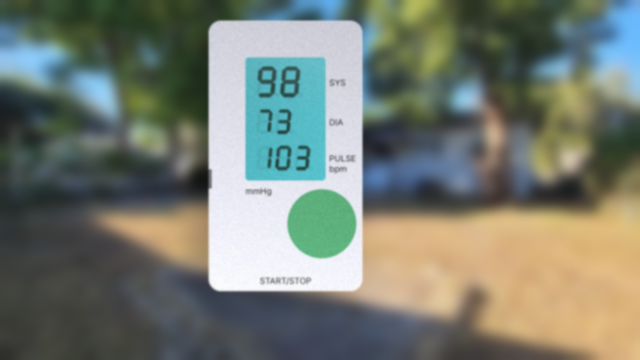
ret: {"value": 98, "unit": "mmHg"}
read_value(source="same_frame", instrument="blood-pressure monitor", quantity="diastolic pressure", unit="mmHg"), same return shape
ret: {"value": 73, "unit": "mmHg"}
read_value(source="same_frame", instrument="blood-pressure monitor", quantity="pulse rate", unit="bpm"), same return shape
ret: {"value": 103, "unit": "bpm"}
